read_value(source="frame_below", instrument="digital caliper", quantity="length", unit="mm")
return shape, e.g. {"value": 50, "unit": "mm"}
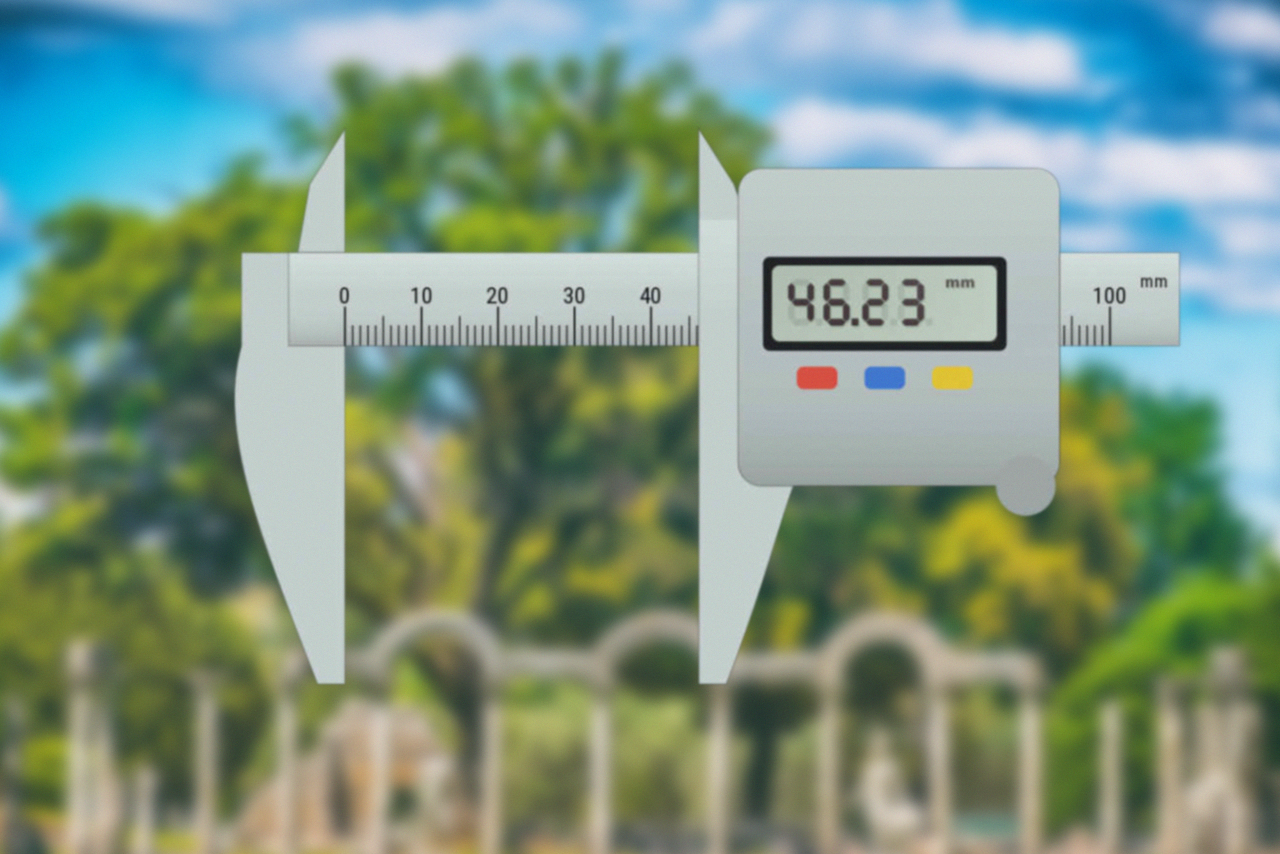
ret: {"value": 46.23, "unit": "mm"}
